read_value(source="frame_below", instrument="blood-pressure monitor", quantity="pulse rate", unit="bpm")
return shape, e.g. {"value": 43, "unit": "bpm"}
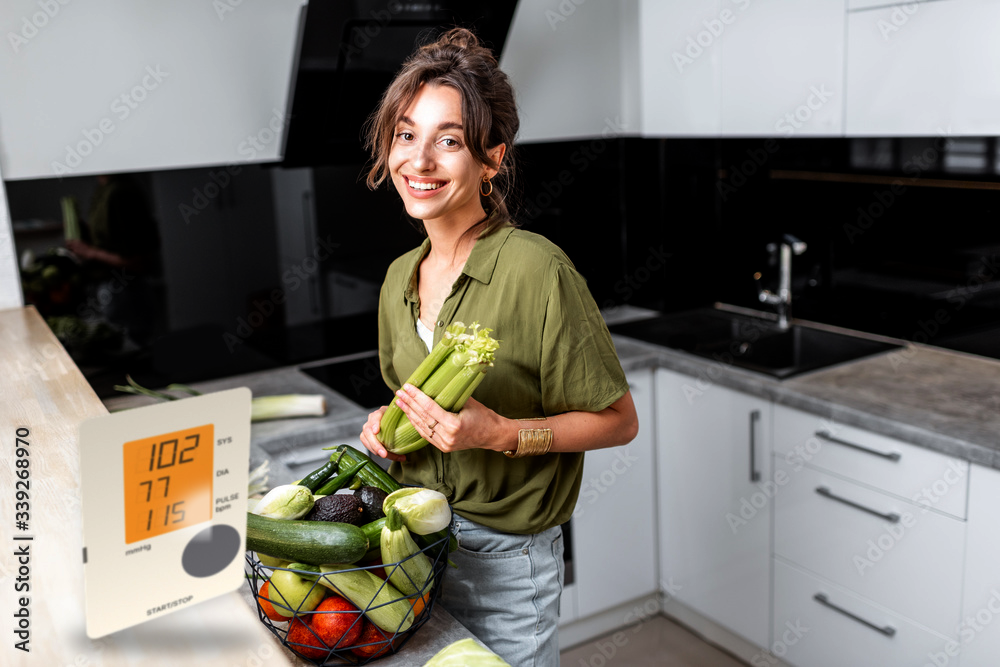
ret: {"value": 115, "unit": "bpm"}
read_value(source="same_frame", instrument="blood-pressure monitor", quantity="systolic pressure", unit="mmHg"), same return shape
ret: {"value": 102, "unit": "mmHg"}
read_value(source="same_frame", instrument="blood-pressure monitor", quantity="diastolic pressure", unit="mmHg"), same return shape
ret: {"value": 77, "unit": "mmHg"}
